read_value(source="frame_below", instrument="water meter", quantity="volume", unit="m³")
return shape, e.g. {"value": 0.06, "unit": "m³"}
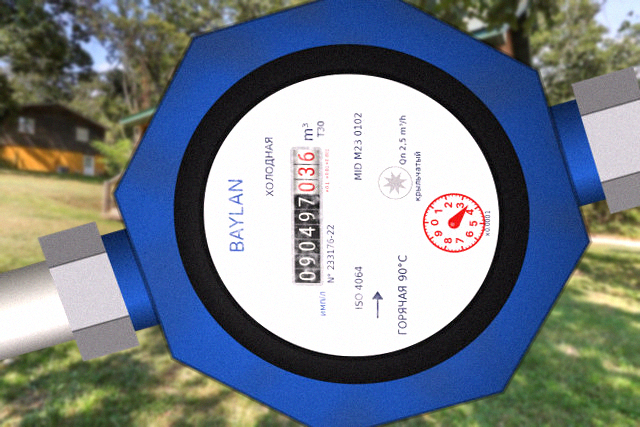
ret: {"value": 90497.0363, "unit": "m³"}
